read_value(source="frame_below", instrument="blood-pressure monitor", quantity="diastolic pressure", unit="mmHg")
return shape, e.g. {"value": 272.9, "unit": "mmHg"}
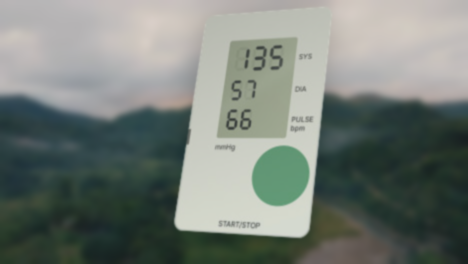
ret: {"value": 57, "unit": "mmHg"}
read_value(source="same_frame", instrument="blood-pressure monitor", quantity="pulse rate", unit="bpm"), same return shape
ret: {"value": 66, "unit": "bpm"}
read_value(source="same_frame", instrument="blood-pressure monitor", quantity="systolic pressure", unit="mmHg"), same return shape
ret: {"value": 135, "unit": "mmHg"}
